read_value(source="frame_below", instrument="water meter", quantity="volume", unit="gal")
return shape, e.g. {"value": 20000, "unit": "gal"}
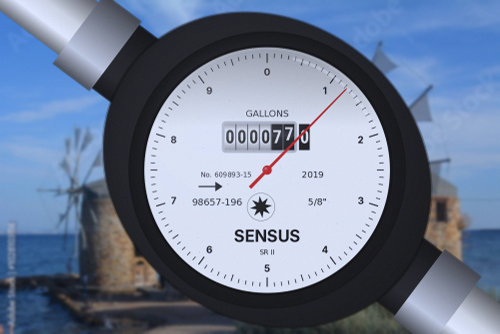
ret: {"value": 771.2, "unit": "gal"}
